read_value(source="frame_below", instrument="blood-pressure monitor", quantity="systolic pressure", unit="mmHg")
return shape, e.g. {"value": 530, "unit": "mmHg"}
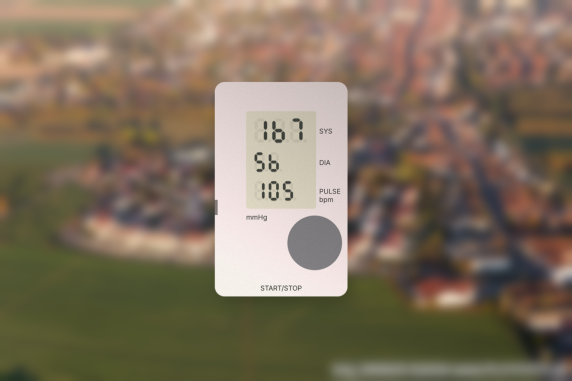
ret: {"value": 167, "unit": "mmHg"}
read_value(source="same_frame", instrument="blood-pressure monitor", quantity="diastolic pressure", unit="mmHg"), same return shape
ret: {"value": 56, "unit": "mmHg"}
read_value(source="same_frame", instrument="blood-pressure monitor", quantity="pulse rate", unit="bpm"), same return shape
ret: {"value": 105, "unit": "bpm"}
